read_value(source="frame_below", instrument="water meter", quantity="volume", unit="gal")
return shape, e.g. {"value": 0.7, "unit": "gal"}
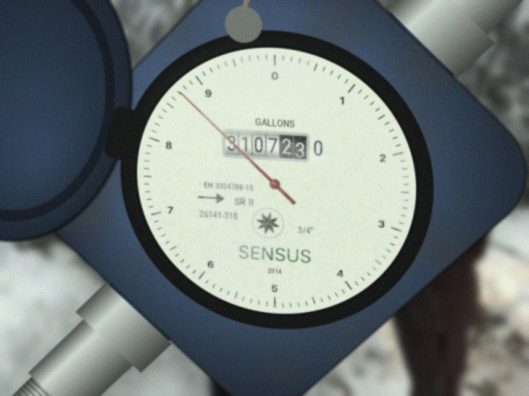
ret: {"value": 3107228.7, "unit": "gal"}
